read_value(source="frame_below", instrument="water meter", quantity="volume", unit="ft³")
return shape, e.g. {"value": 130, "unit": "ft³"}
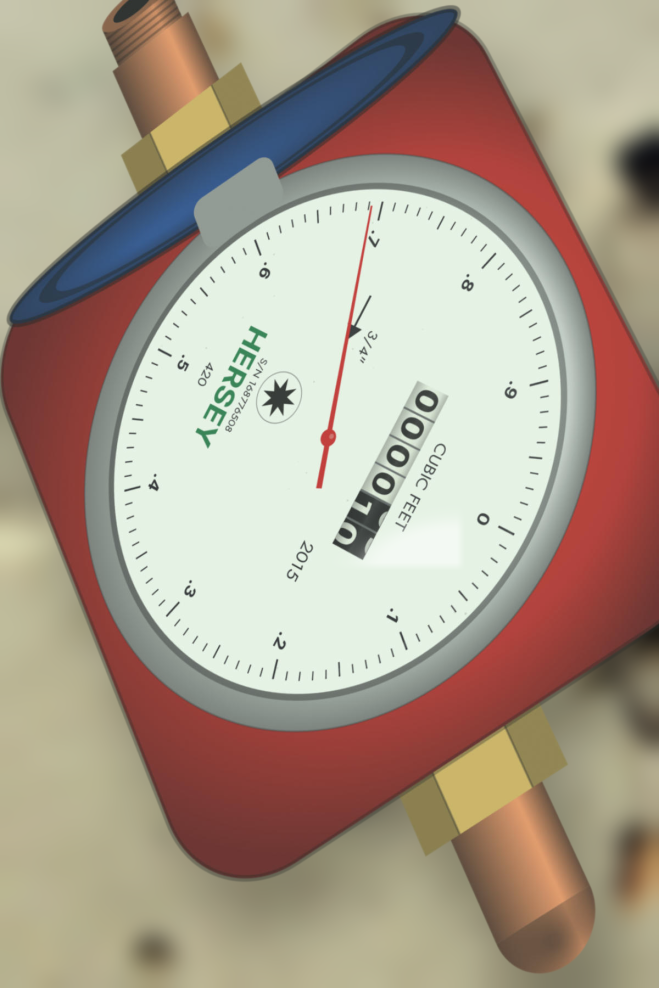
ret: {"value": 9.69, "unit": "ft³"}
